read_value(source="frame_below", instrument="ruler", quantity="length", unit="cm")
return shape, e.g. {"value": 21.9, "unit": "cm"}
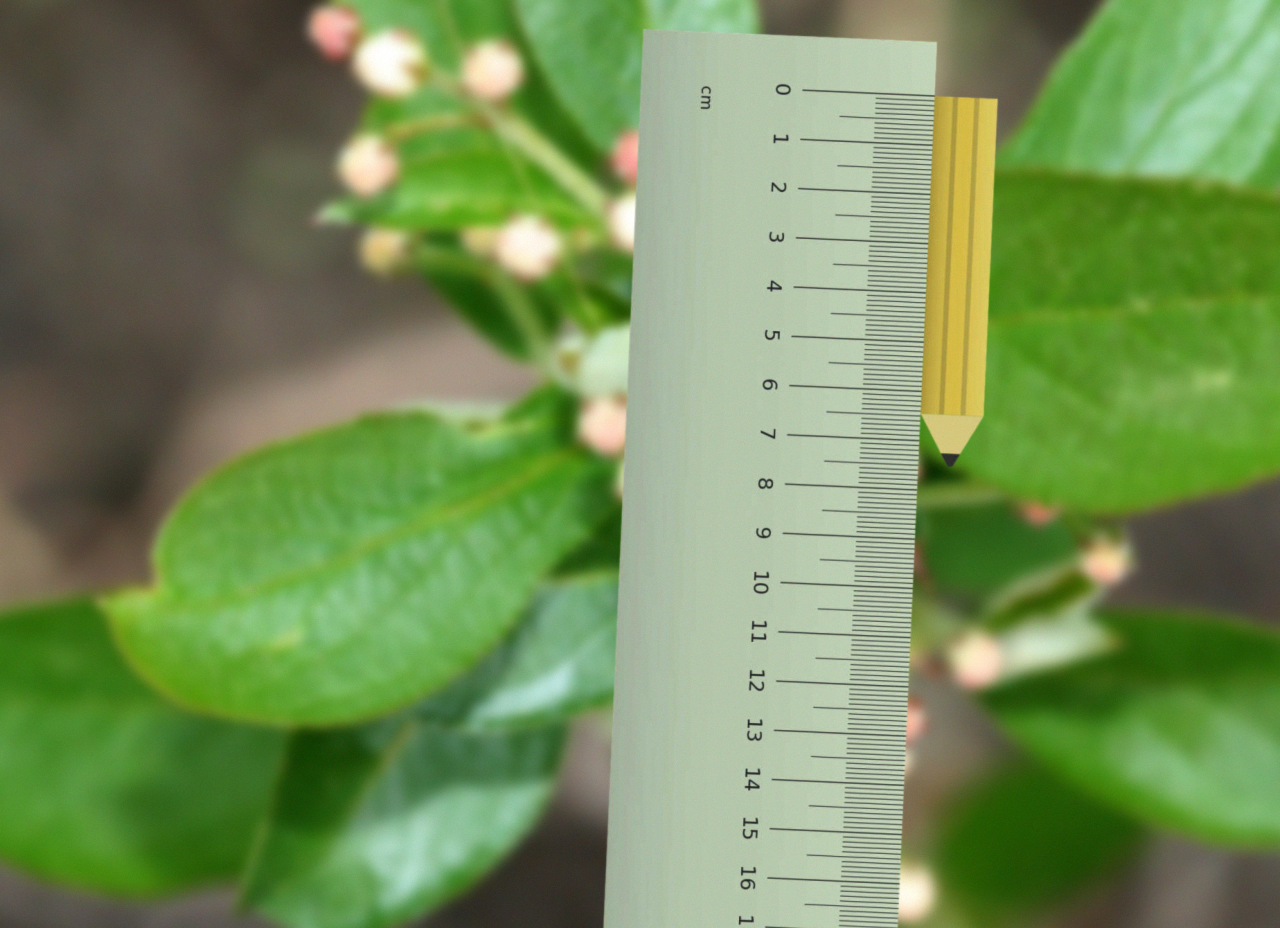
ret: {"value": 7.5, "unit": "cm"}
